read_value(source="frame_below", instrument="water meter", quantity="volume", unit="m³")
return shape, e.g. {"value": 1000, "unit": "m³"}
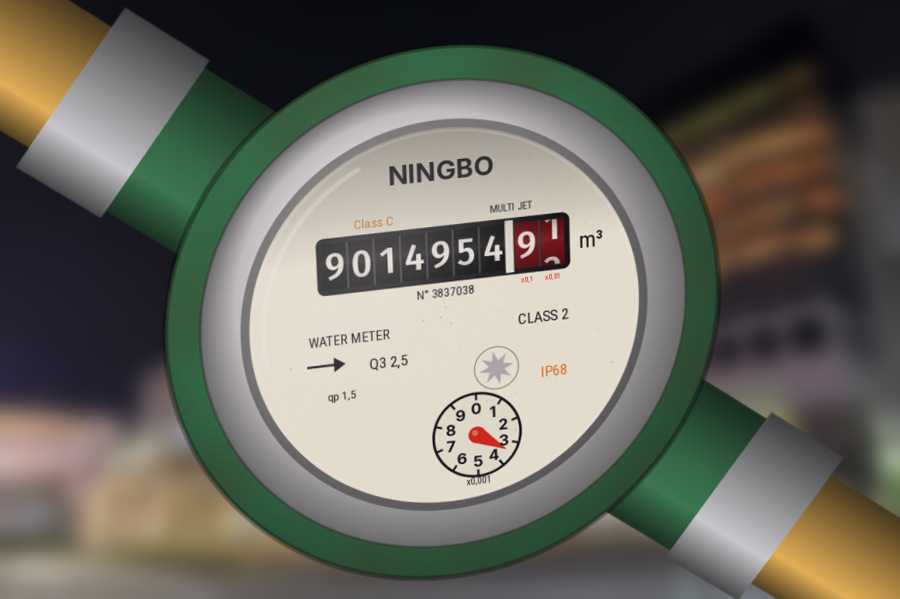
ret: {"value": 9014954.913, "unit": "m³"}
